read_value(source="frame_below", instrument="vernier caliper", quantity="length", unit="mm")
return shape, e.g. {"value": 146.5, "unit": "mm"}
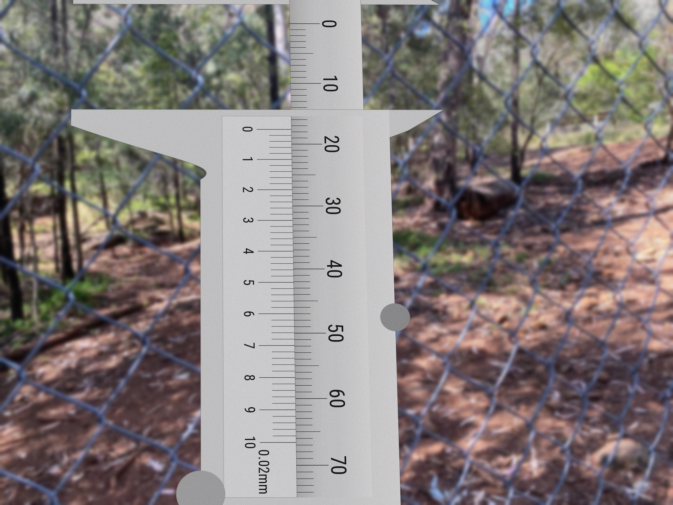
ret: {"value": 17.6, "unit": "mm"}
